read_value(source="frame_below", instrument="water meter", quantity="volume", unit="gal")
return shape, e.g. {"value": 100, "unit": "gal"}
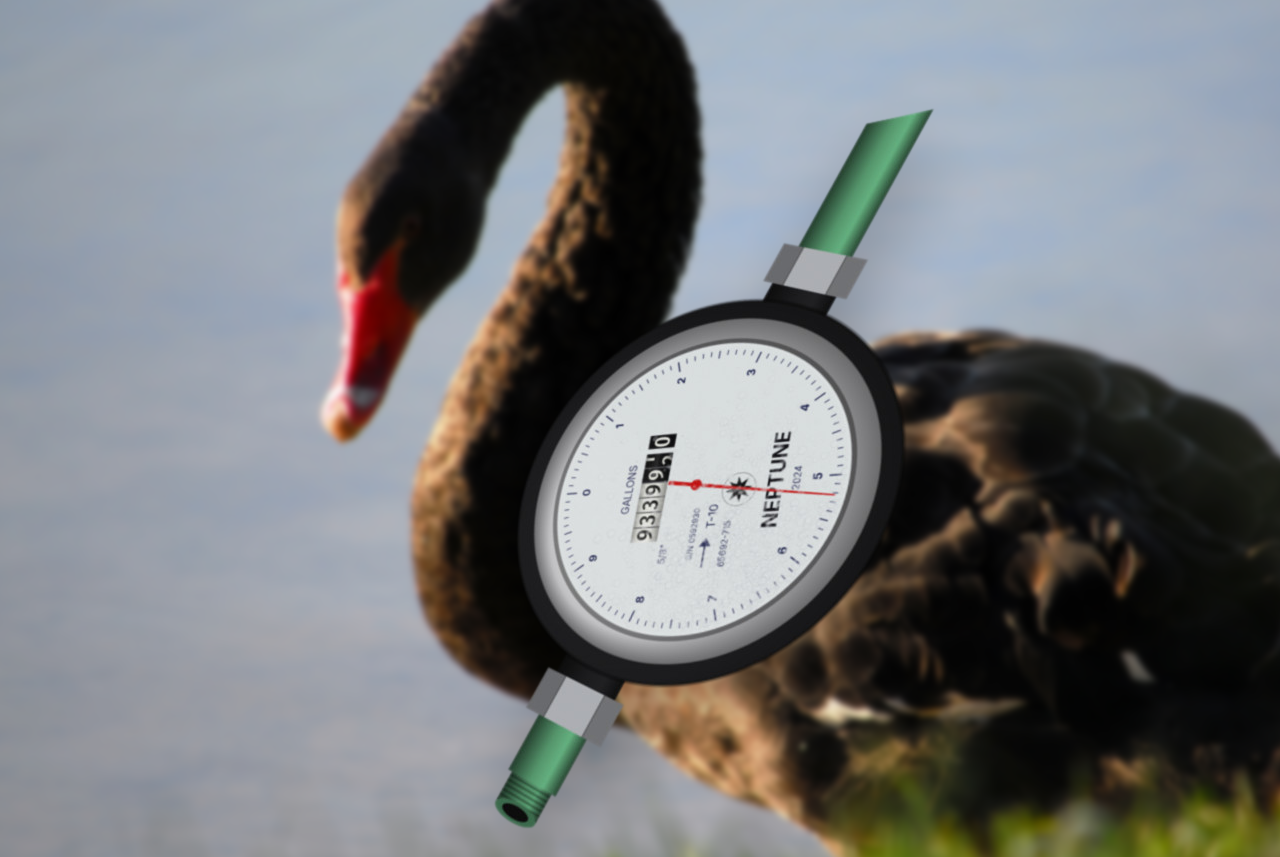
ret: {"value": 9339915.2, "unit": "gal"}
